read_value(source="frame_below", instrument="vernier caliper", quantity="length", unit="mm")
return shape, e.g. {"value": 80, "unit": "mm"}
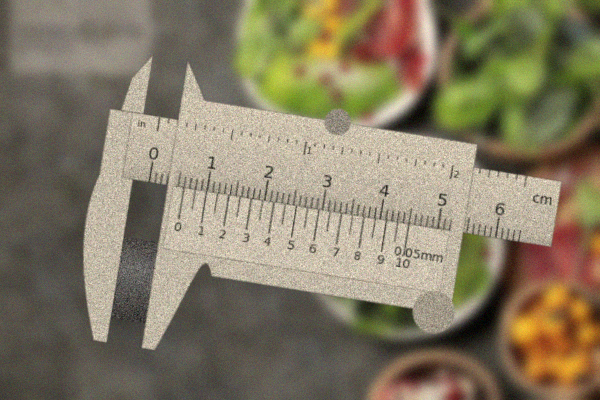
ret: {"value": 6.0, "unit": "mm"}
